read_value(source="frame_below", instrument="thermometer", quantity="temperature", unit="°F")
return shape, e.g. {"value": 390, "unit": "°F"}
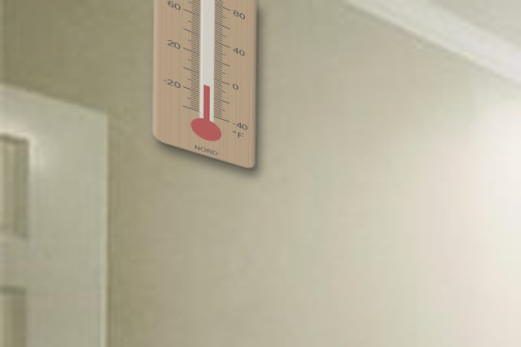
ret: {"value": -10, "unit": "°F"}
